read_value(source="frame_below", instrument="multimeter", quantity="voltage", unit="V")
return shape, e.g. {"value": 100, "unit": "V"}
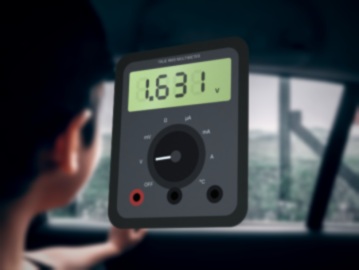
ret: {"value": 1.631, "unit": "V"}
